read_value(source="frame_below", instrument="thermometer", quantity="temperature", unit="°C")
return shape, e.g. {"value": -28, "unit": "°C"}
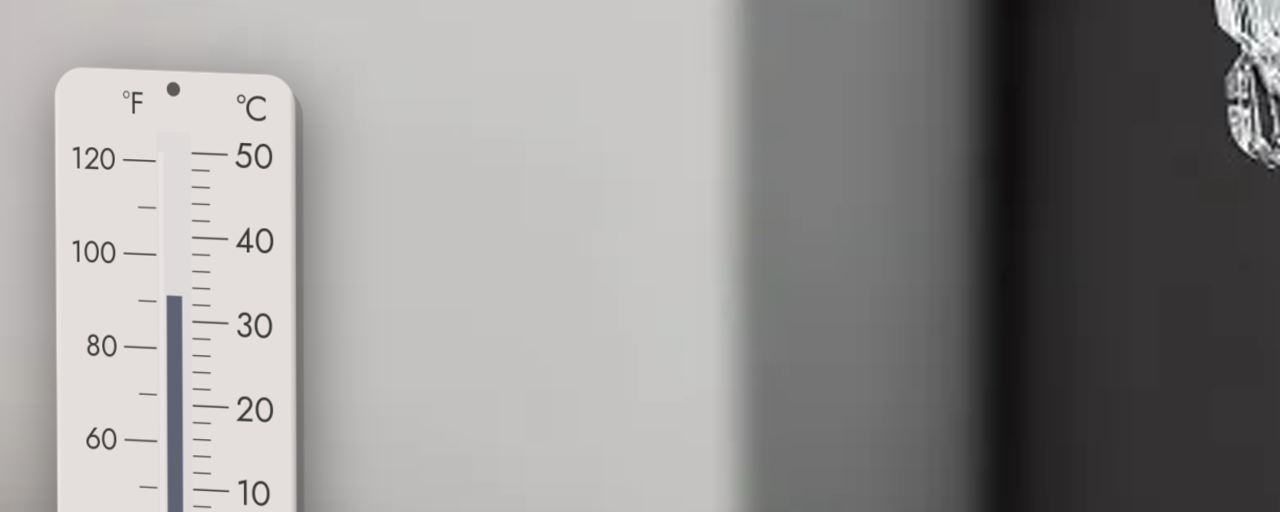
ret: {"value": 33, "unit": "°C"}
